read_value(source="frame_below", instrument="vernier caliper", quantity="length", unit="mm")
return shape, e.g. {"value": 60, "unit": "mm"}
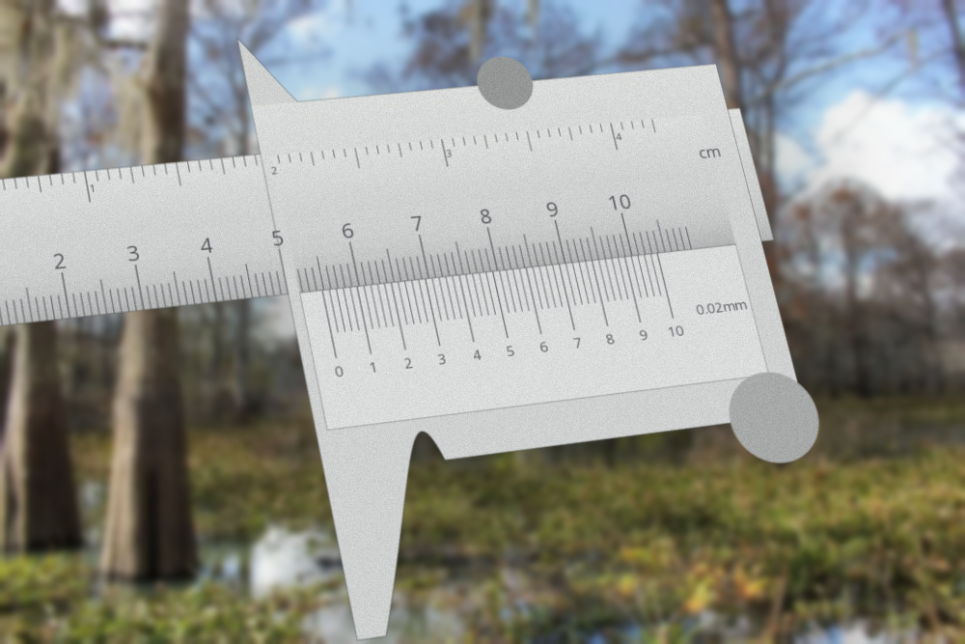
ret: {"value": 54.8, "unit": "mm"}
